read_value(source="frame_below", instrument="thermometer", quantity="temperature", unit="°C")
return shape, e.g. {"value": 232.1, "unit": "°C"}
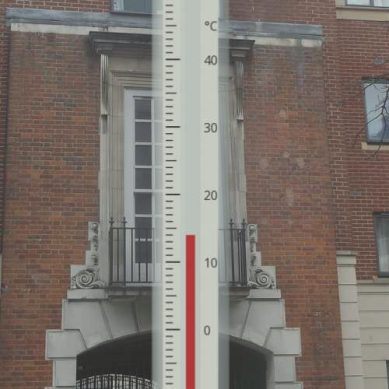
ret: {"value": 14, "unit": "°C"}
